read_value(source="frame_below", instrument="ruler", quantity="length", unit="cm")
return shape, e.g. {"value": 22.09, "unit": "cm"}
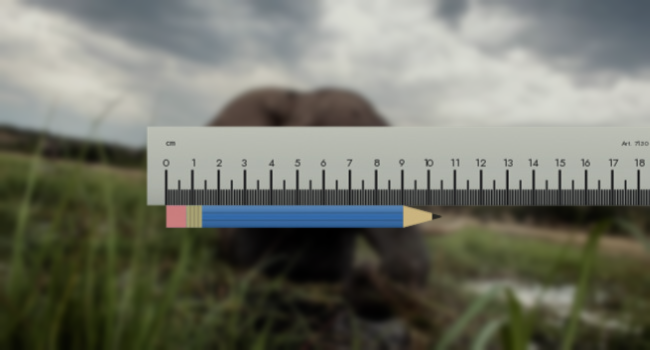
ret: {"value": 10.5, "unit": "cm"}
